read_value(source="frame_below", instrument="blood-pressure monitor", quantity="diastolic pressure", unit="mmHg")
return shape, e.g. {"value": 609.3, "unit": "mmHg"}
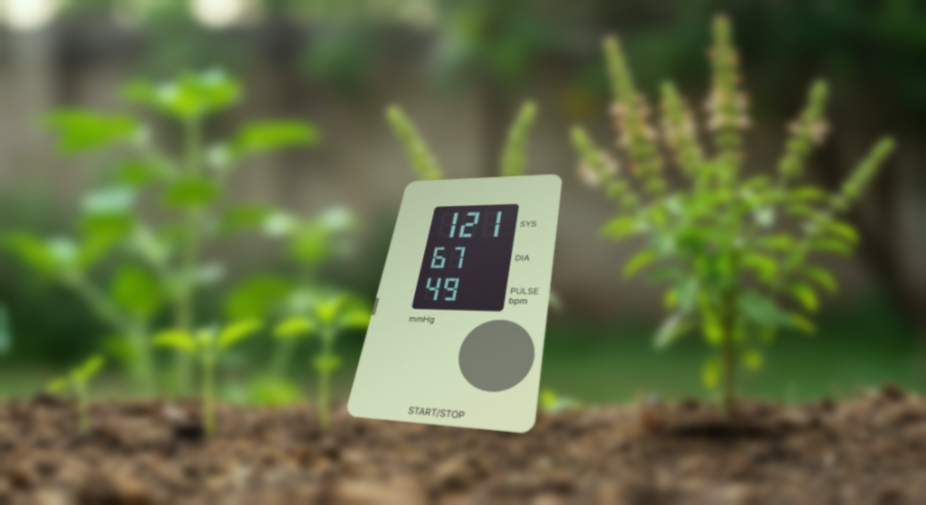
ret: {"value": 67, "unit": "mmHg"}
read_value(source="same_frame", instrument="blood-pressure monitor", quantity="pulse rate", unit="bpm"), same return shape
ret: {"value": 49, "unit": "bpm"}
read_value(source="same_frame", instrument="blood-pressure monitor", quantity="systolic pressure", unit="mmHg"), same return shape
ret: {"value": 121, "unit": "mmHg"}
